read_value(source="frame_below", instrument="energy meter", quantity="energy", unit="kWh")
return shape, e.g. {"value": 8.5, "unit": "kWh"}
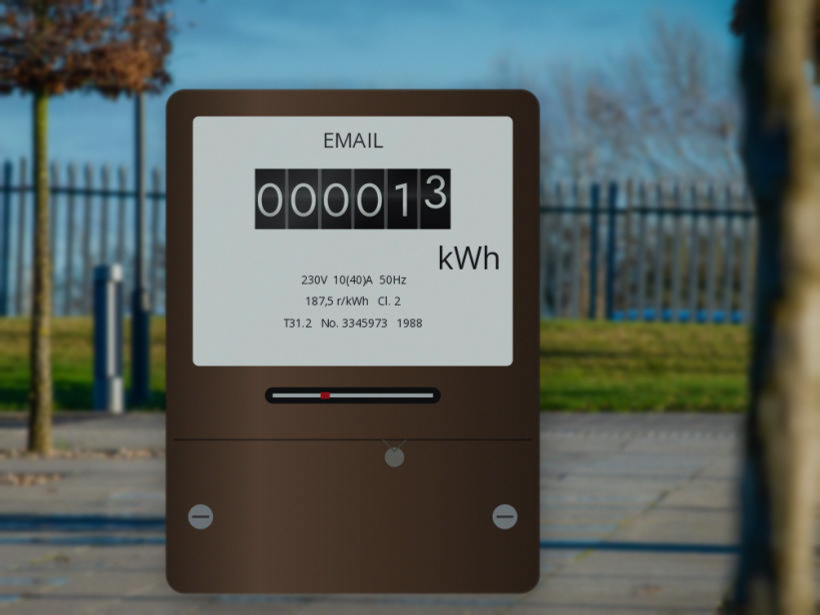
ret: {"value": 13, "unit": "kWh"}
